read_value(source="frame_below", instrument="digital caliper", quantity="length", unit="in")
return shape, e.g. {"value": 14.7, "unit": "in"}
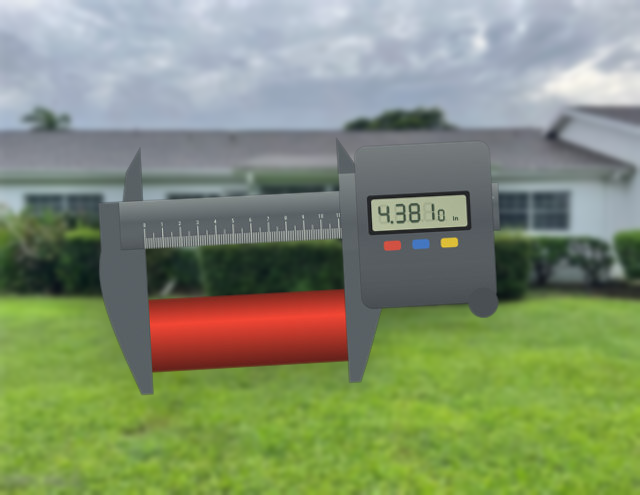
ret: {"value": 4.3810, "unit": "in"}
